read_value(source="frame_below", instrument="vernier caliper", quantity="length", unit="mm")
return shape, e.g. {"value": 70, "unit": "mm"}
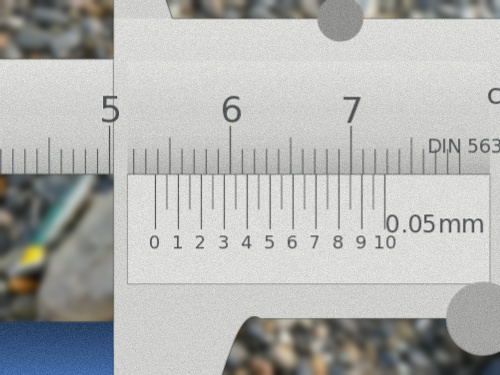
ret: {"value": 53.8, "unit": "mm"}
